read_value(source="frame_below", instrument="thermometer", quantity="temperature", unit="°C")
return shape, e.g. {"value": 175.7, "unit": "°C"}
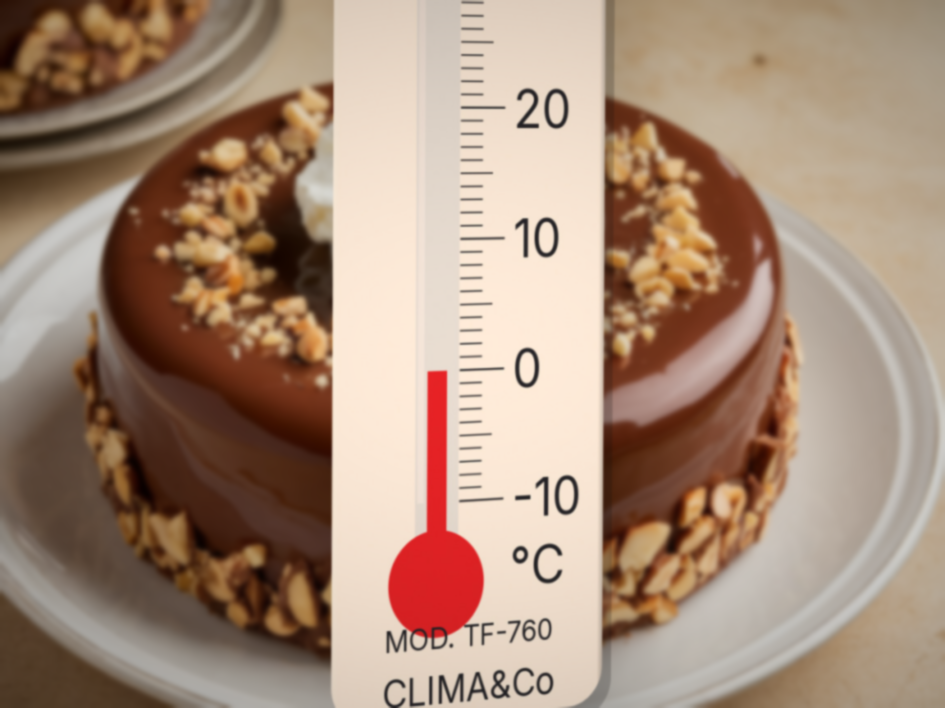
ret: {"value": 0, "unit": "°C"}
